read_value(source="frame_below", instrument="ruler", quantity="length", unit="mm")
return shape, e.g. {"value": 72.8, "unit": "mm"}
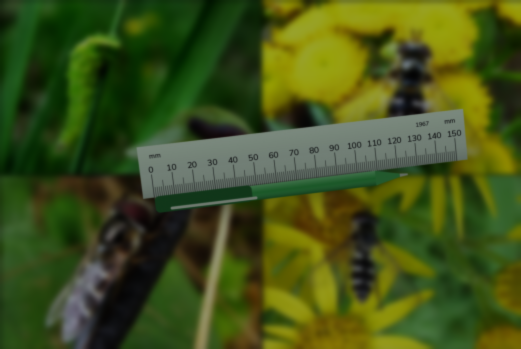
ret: {"value": 125, "unit": "mm"}
